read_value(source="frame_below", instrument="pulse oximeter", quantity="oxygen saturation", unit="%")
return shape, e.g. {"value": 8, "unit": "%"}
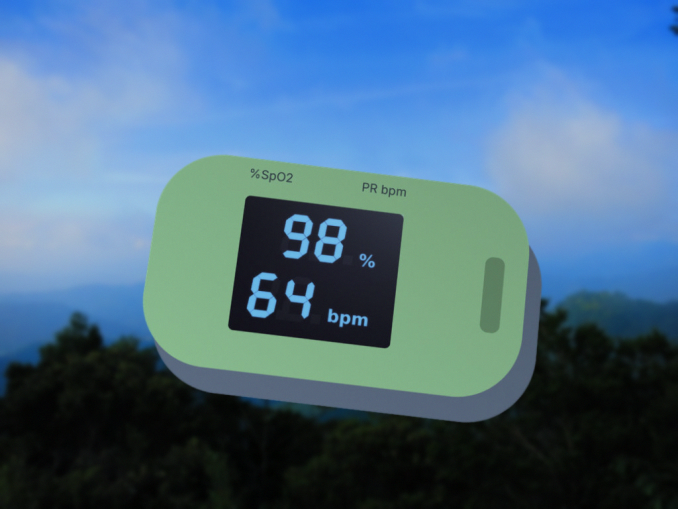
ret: {"value": 98, "unit": "%"}
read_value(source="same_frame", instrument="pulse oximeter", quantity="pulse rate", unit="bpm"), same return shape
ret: {"value": 64, "unit": "bpm"}
